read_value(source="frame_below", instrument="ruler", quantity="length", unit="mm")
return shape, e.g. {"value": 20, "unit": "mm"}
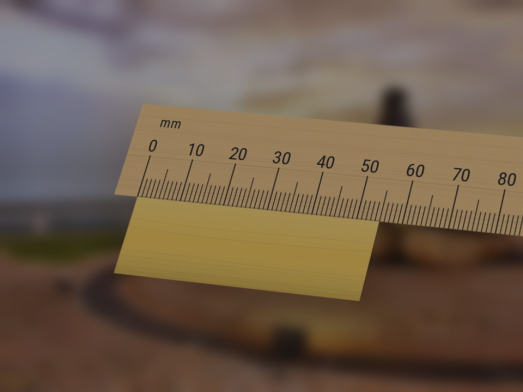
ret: {"value": 55, "unit": "mm"}
